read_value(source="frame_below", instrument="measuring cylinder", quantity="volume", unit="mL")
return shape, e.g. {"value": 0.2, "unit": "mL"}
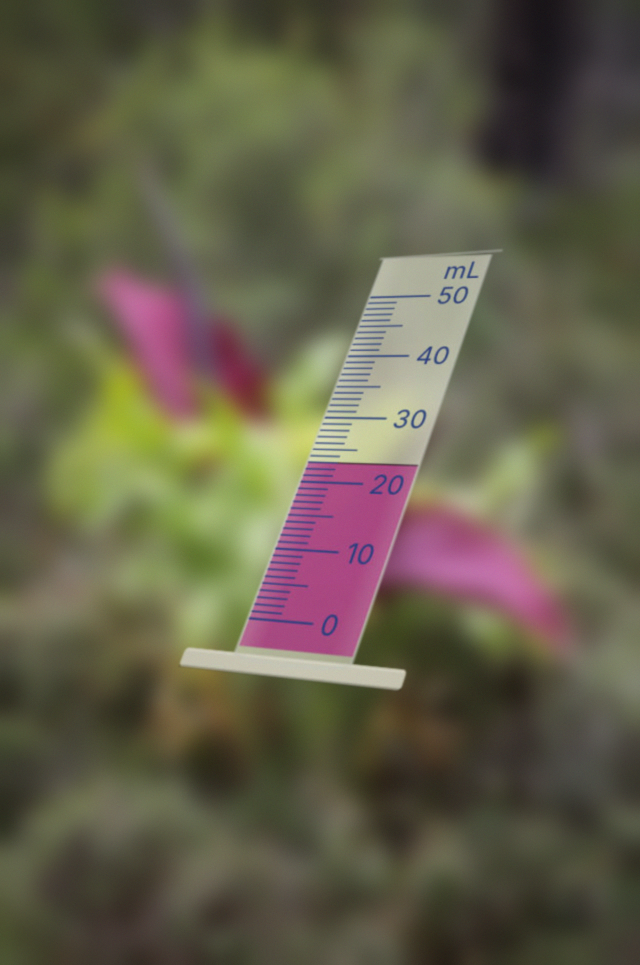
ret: {"value": 23, "unit": "mL"}
